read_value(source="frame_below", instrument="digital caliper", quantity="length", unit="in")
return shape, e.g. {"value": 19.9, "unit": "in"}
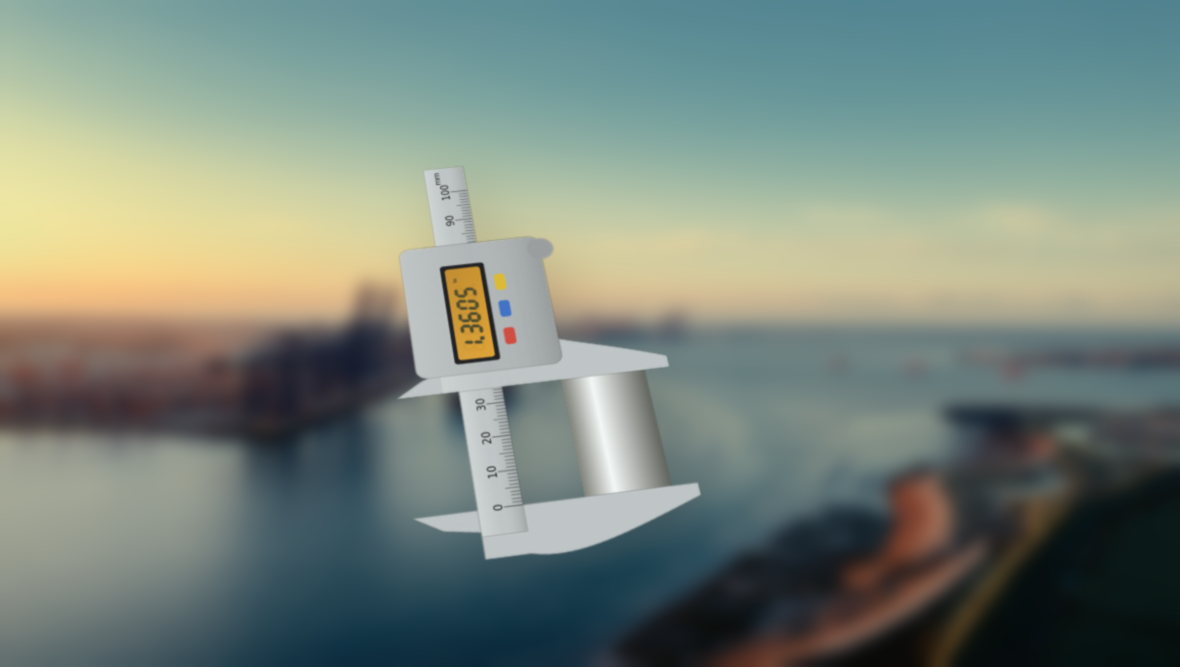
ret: {"value": 1.3605, "unit": "in"}
